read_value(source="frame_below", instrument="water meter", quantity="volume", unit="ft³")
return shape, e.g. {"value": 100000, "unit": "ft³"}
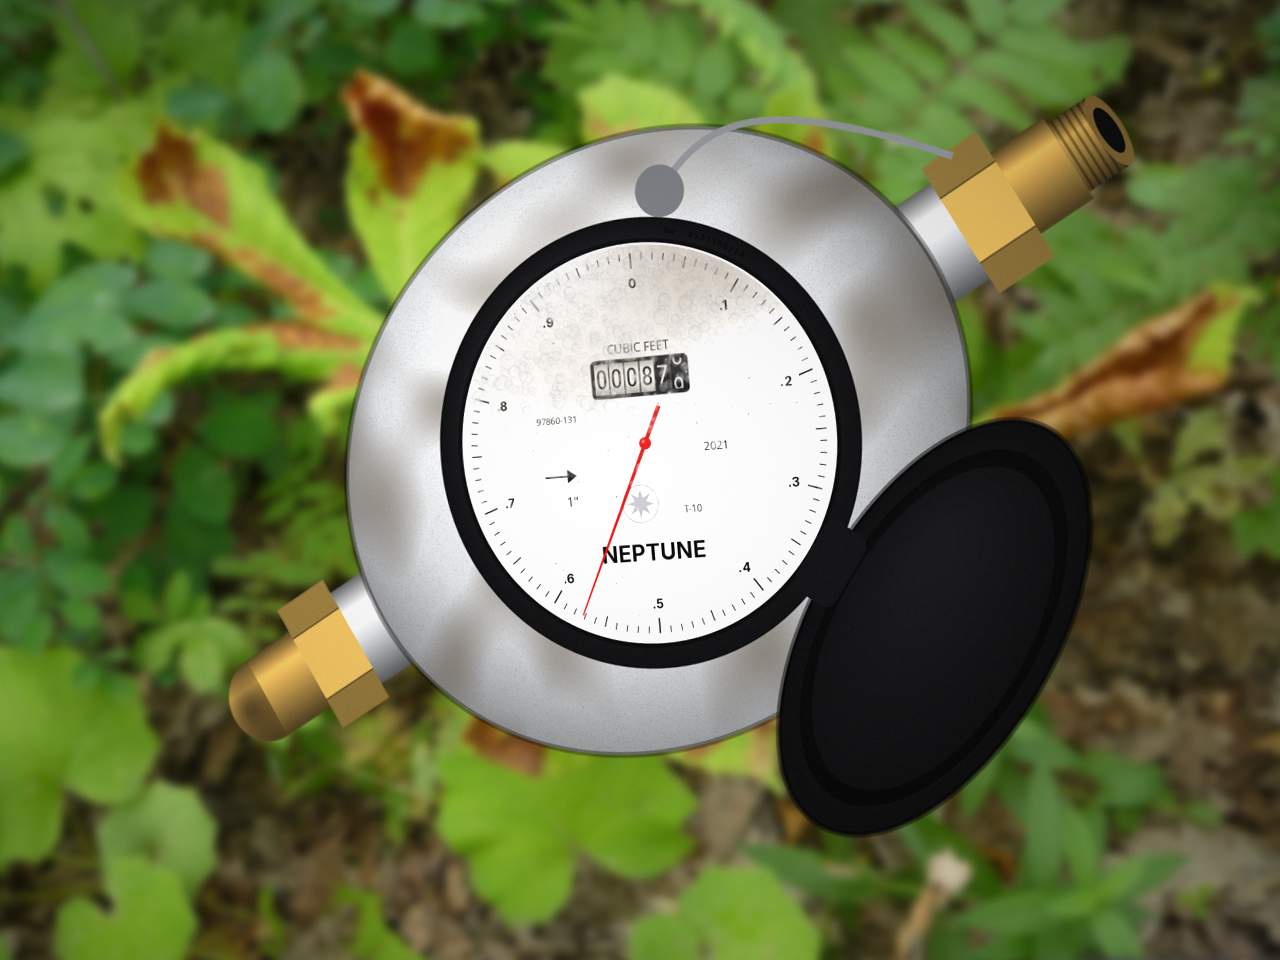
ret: {"value": 878.57, "unit": "ft³"}
